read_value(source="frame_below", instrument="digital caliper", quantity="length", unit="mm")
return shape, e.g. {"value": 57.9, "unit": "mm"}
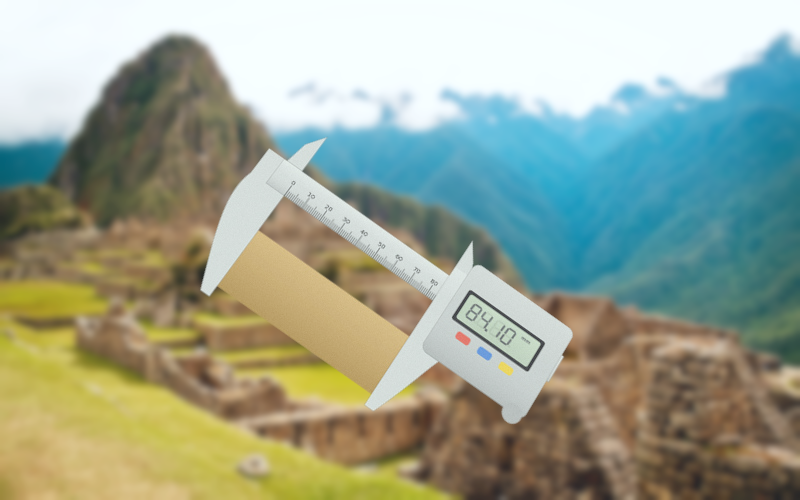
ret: {"value": 84.10, "unit": "mm"}
